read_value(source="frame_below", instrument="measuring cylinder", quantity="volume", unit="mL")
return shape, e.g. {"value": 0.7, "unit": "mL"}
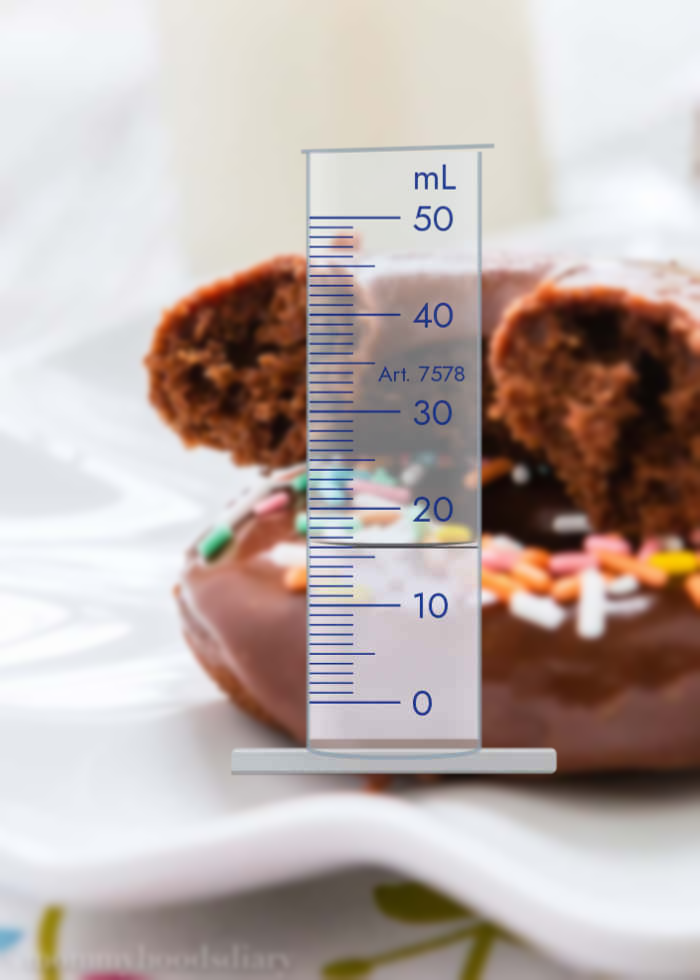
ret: {"value": 16, "unit": "mL"}
